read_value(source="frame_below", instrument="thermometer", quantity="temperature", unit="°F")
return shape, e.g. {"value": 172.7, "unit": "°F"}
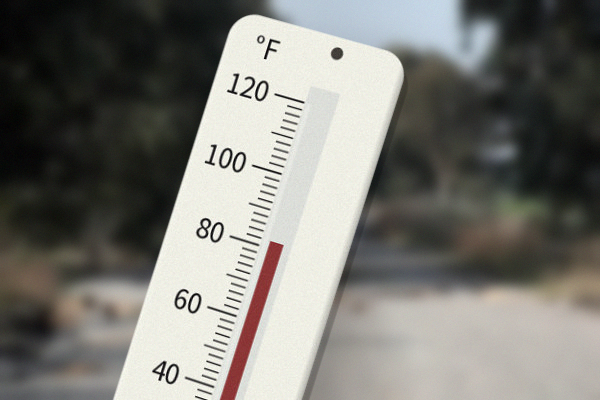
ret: {"value": 82, "unit": "°F"}
